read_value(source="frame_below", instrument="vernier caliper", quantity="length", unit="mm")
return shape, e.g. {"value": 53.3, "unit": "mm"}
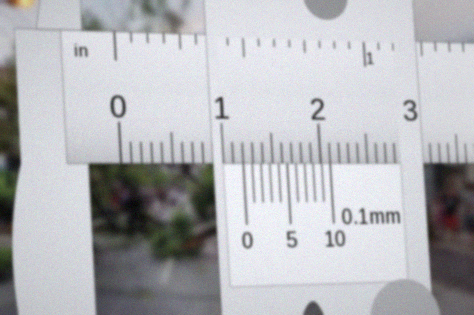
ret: {"value": 12.0, "unit": "mm"}
